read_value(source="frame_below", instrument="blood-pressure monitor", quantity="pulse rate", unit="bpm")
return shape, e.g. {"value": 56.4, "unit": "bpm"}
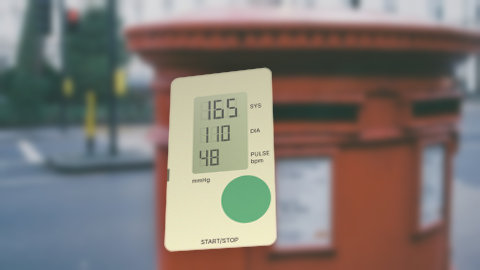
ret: {"value": 48, "unit": "bpm"}
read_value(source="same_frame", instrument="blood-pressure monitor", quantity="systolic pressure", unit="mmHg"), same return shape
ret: {"value": 165, "unit": "mmHg"}
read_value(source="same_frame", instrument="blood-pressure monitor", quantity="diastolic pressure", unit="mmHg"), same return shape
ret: {"value": 110, "unit": "mmHg"}
